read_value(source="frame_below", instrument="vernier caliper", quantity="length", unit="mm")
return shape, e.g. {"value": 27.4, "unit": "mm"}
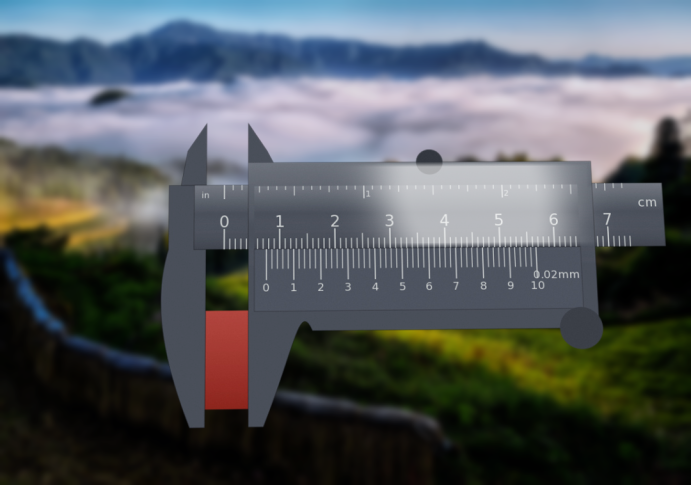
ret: {"value": 7.6, "unit": "mm"}
